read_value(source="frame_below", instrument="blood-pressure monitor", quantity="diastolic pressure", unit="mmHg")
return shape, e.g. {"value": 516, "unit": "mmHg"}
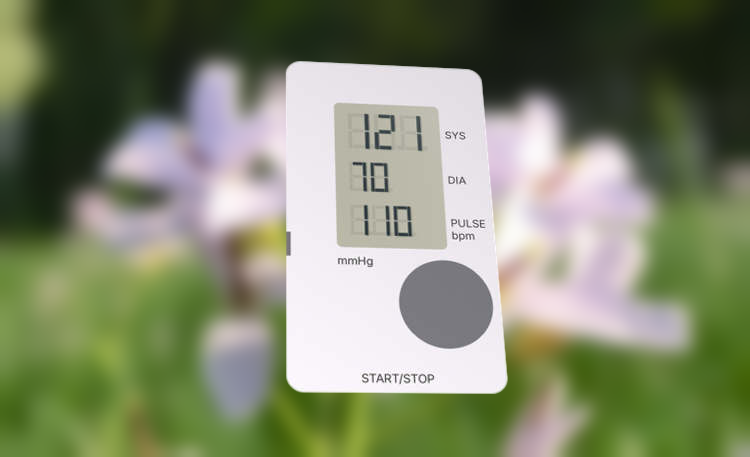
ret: {"value": 70, "unit": "mmHg"}
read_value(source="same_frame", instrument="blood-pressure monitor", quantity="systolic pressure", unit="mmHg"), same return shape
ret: {"value": 121, "unit": "mmHg"}
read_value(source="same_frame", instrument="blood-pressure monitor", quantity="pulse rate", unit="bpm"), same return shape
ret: {"value": 110, "unit": "bpm"}
